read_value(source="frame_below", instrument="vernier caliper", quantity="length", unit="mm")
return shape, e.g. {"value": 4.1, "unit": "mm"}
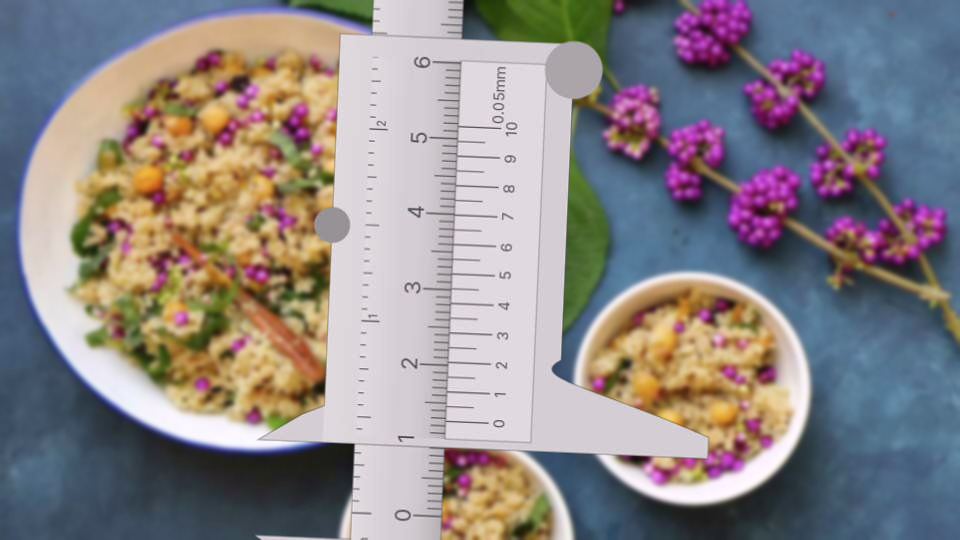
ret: {"value": 12.6, "unit": "mm"}
